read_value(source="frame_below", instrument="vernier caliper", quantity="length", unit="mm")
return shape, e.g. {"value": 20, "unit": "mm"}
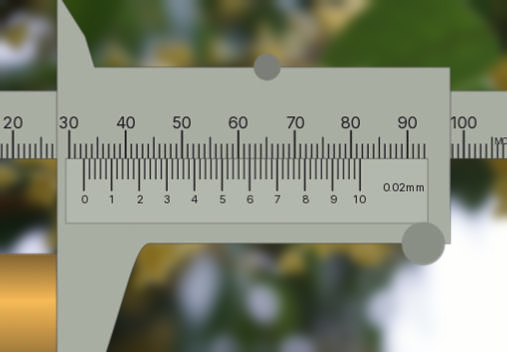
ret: {"value": 32.6, "unit": "mm"}
